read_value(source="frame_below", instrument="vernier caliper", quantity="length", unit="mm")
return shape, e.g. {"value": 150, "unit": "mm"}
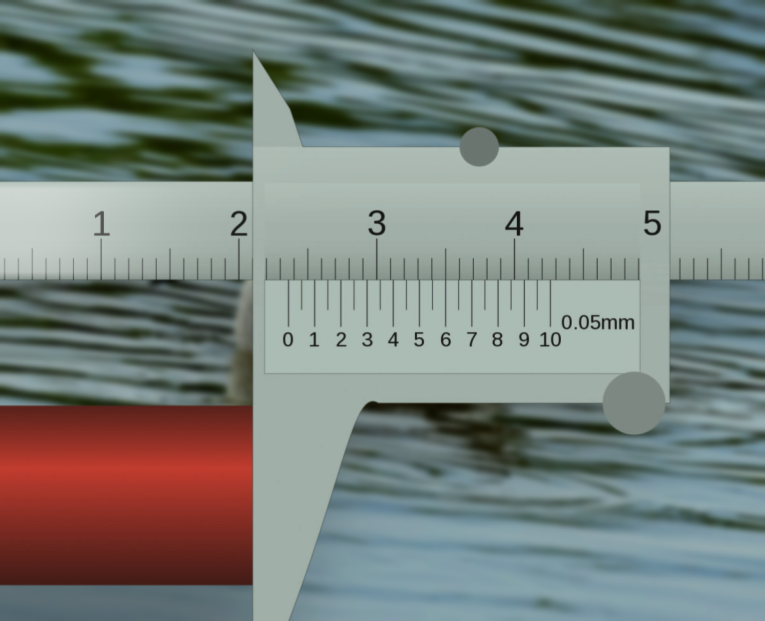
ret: {"value": 23.6, "unit": "mm"}
